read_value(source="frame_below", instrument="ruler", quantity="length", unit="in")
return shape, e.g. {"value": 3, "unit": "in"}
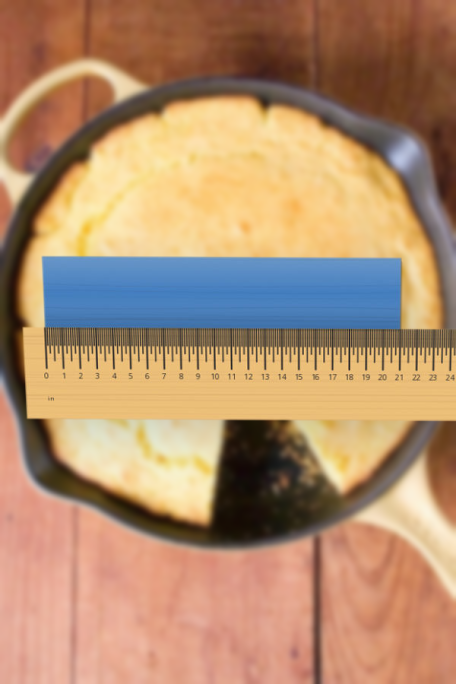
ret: {"value": 21, "unit": "in"}
